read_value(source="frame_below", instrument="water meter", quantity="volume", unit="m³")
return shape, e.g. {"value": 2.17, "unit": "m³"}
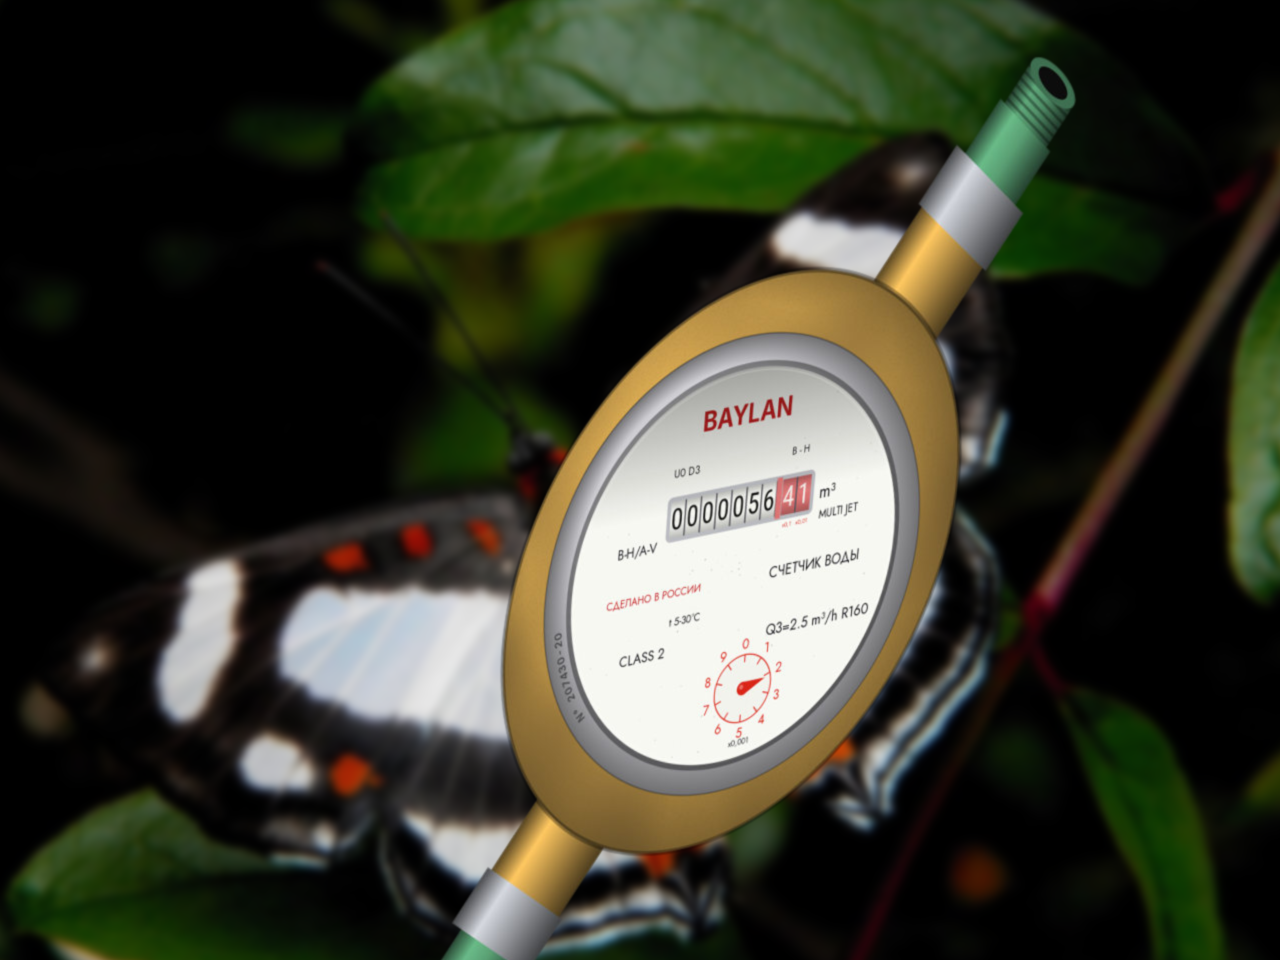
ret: {"value": 56.412, "unit": "m³"}
